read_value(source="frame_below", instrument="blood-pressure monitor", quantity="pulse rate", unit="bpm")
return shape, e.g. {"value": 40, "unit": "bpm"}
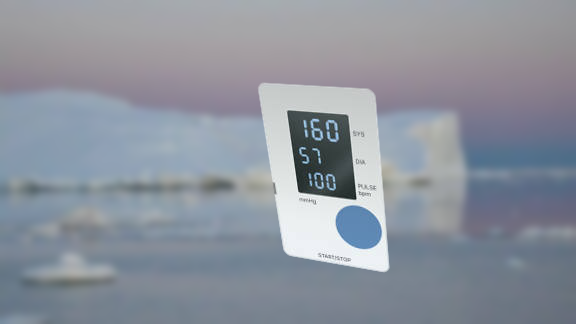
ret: {"value": 100, "unit": "bpm"}
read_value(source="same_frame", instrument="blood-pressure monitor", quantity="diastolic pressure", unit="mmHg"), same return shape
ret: {"value": 57, "unit": "mmHg"}
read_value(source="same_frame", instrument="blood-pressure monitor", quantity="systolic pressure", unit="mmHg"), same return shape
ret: {"value": 160, "unit": "mmHg"}
